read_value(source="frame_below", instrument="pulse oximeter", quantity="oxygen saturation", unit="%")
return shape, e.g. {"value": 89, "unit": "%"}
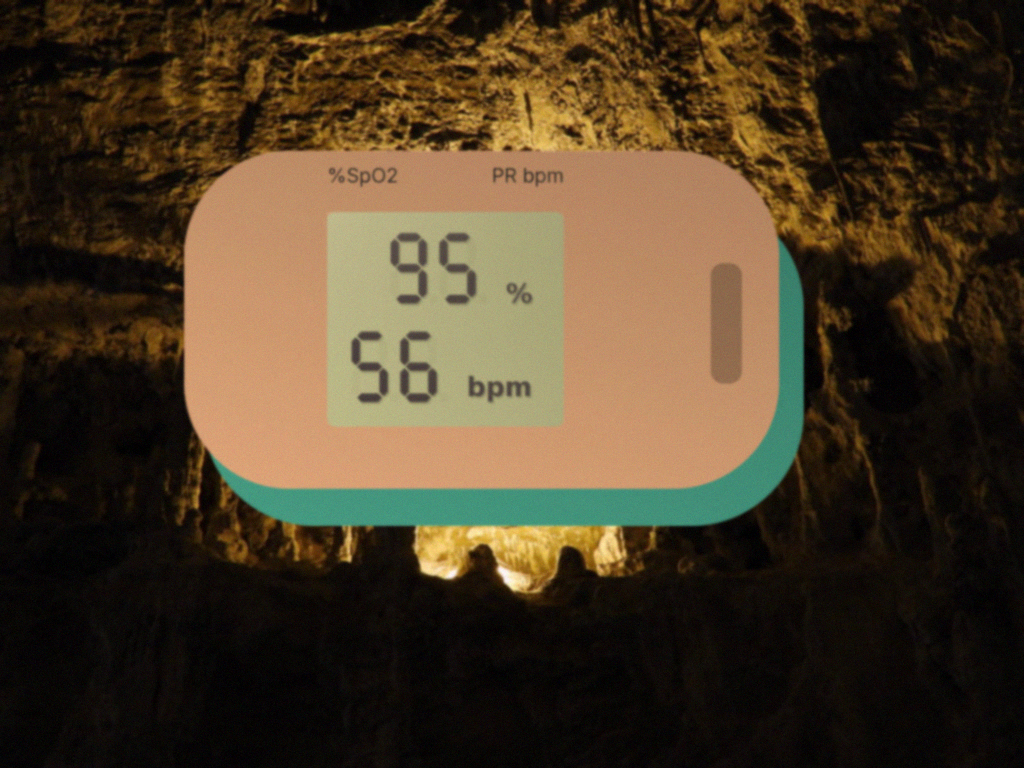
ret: {"value": 95, "unit": "%"}
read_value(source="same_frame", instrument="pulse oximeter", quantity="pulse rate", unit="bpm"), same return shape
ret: {"value": 56, "unit": "bpm"}
